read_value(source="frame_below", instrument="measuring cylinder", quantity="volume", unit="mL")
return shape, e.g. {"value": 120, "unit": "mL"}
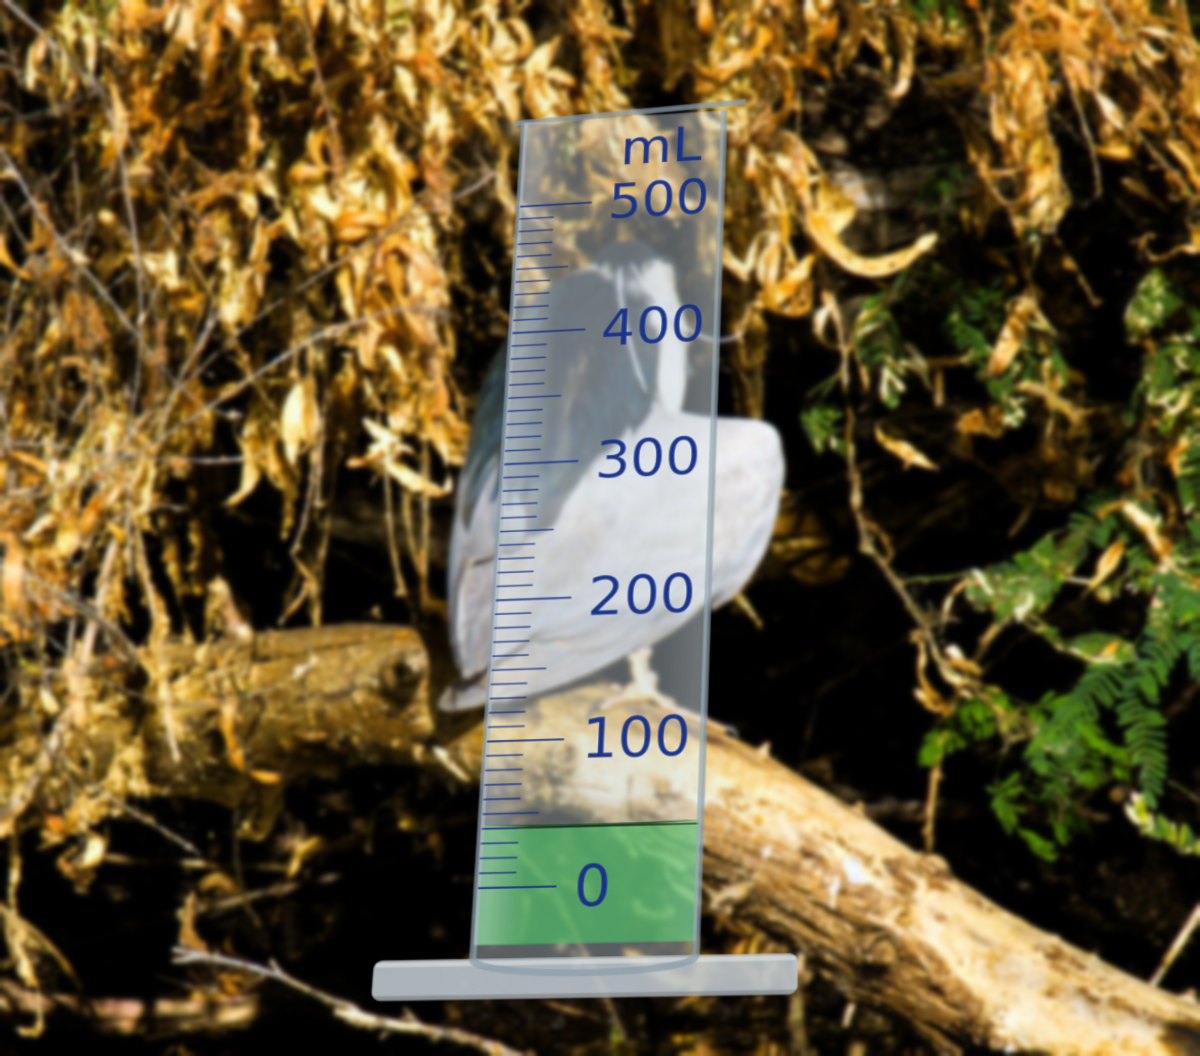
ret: {"value": 40, "unit": "mL"}
